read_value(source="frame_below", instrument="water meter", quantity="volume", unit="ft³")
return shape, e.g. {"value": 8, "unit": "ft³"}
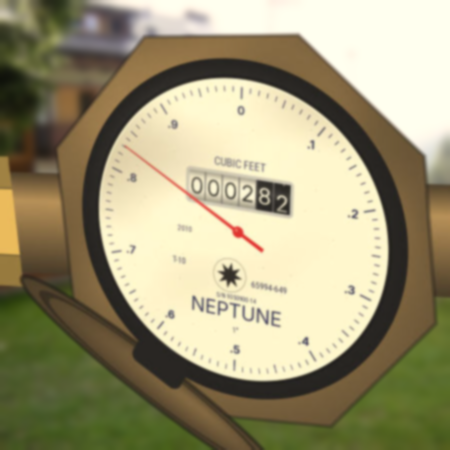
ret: {"value": 281.83, "unit": "ft³"}
